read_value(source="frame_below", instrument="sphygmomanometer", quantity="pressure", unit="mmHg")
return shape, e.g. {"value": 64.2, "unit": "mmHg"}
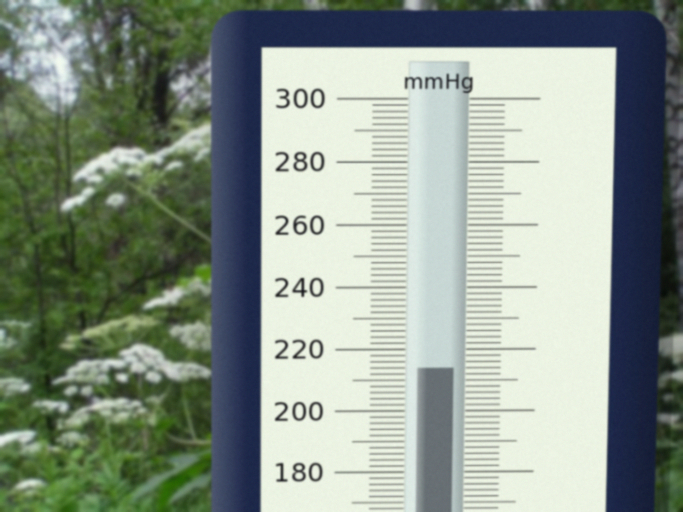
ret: {"value": 214, "unit": "mmHg"}
